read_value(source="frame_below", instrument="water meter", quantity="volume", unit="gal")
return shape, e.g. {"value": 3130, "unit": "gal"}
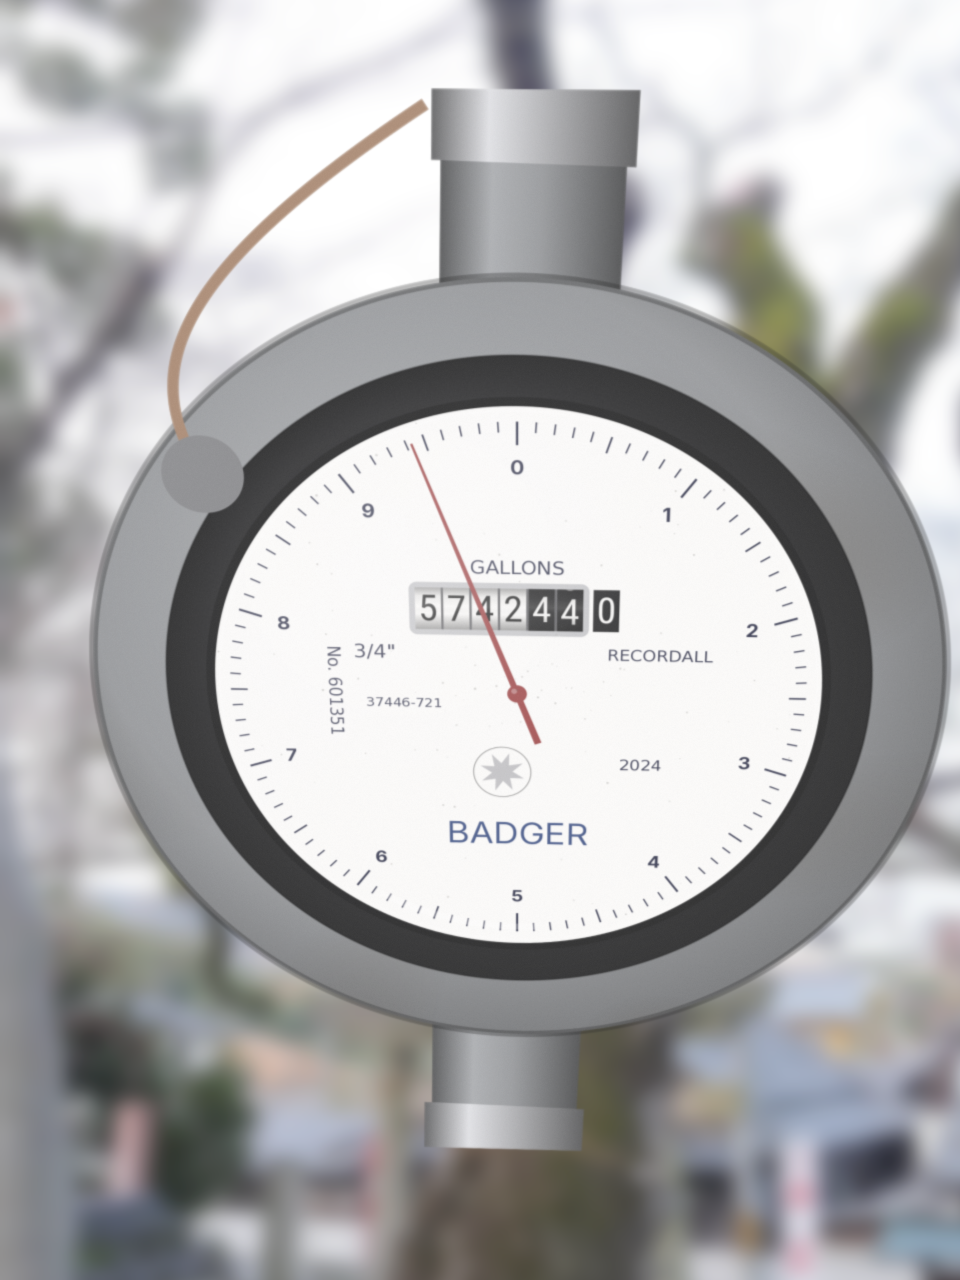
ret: {"value": 5742439.4, "unit": "gal"}
